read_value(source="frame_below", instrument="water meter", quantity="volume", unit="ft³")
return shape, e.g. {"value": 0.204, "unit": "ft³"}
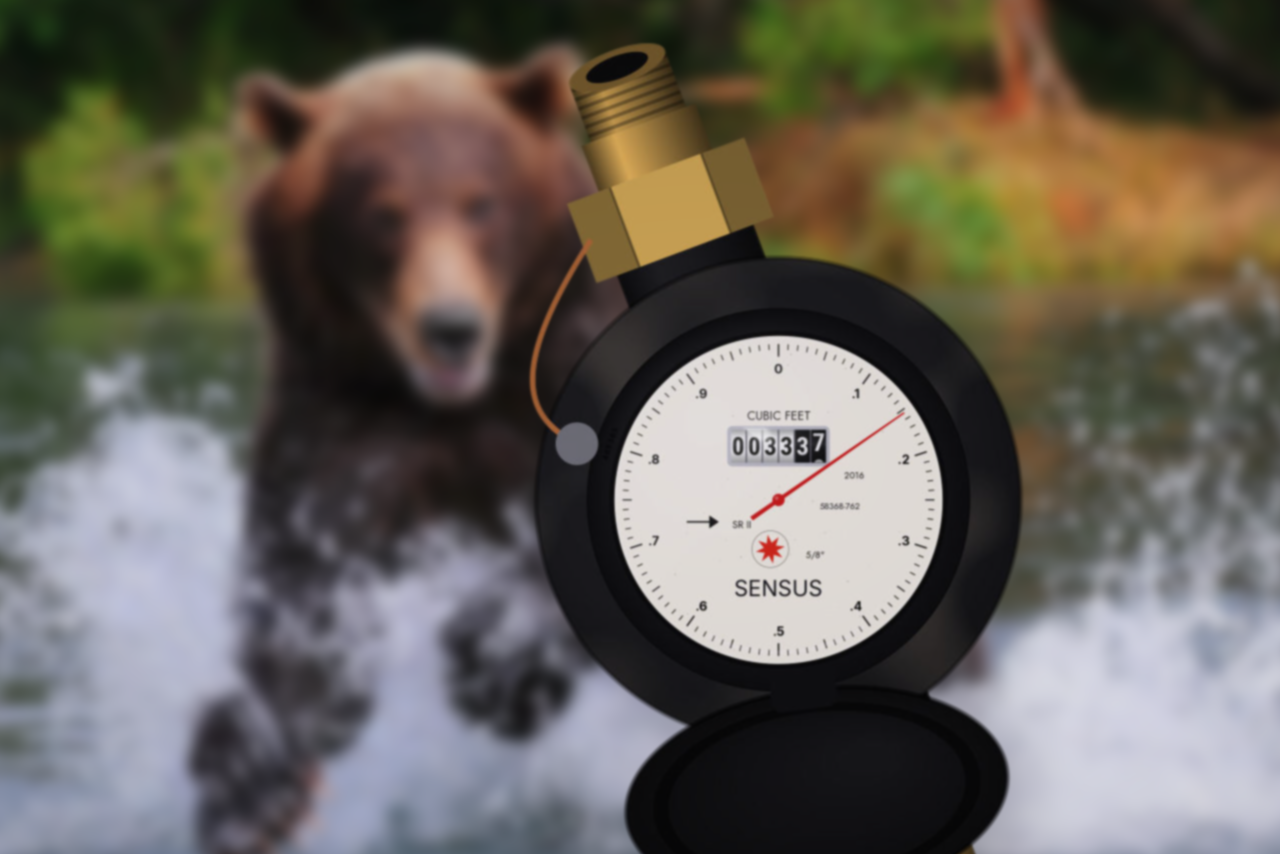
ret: {"value": 3337.15, "unit": "ft³"}
